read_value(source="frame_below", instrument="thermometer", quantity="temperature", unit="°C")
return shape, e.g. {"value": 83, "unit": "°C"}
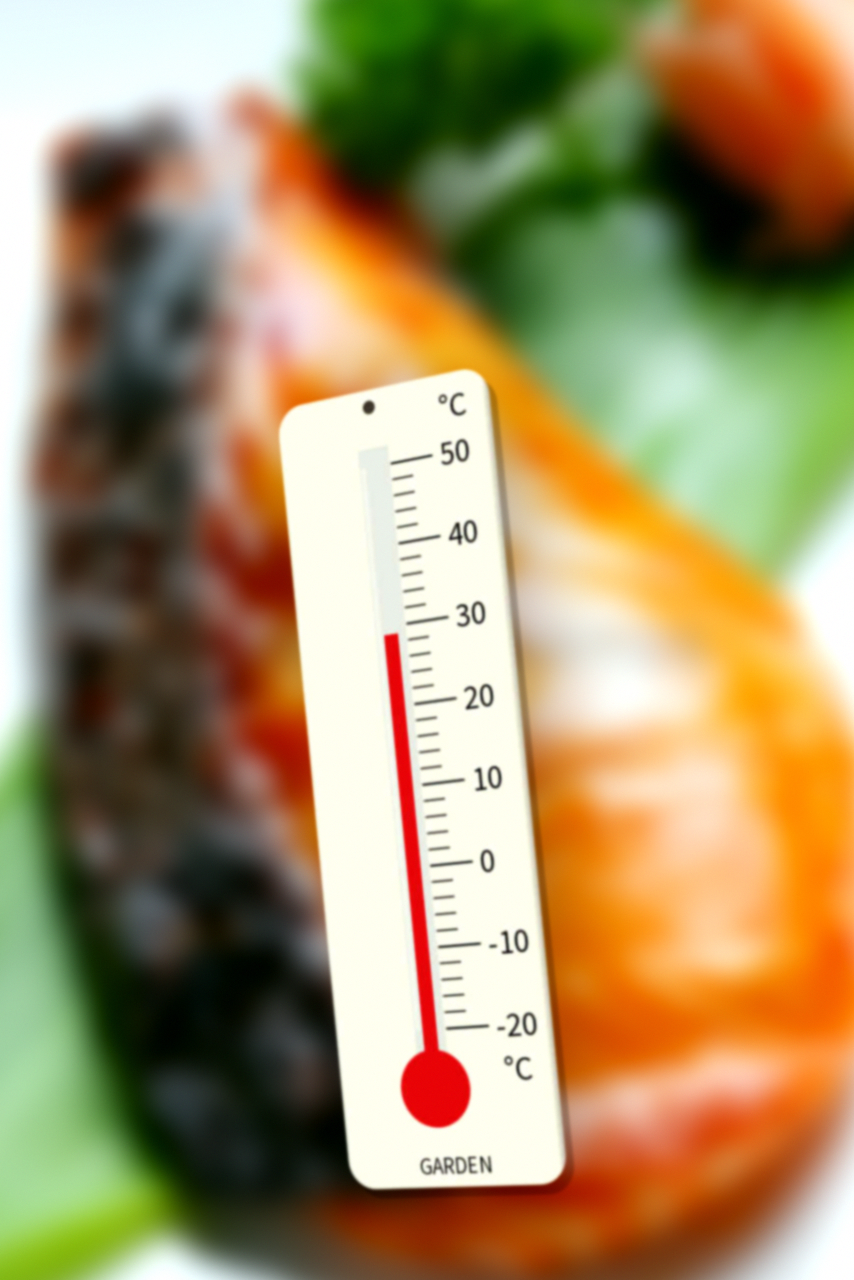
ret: {"value": 29, "unit": "°C"}
